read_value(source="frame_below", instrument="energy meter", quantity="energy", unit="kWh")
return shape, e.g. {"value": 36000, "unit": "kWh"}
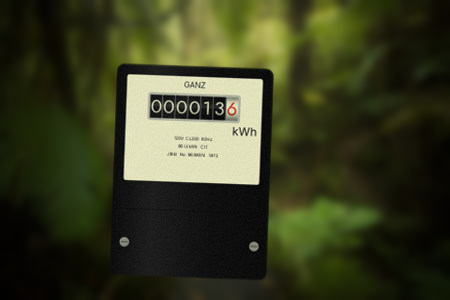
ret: {"value": 13.6, "unit": "kWh"}
